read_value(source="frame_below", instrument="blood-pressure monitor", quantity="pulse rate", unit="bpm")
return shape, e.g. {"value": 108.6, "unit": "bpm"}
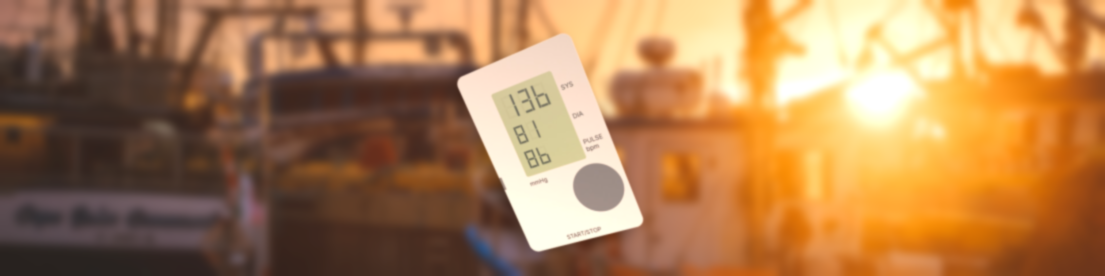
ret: {"value": 86, "unit": "bpm"}
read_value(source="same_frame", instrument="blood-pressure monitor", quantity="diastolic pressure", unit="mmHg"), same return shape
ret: {"value": 81, "unit": "mmHg"}
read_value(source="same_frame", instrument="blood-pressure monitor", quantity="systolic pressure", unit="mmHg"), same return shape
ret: {"value": 136, "unit": "mmHg"}
